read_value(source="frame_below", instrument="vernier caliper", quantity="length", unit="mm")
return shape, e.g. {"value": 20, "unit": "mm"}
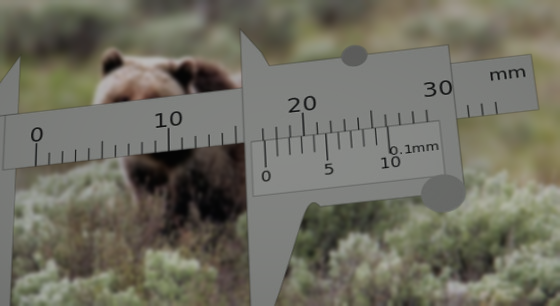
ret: {"value": 17.1, "unit": "mm"}
